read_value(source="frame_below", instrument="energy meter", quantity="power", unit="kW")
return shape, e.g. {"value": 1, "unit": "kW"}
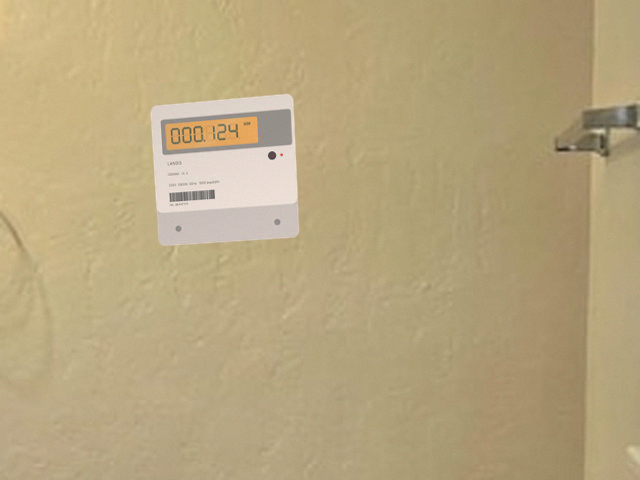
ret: {"value": 0.124, "unit": "kW"}
